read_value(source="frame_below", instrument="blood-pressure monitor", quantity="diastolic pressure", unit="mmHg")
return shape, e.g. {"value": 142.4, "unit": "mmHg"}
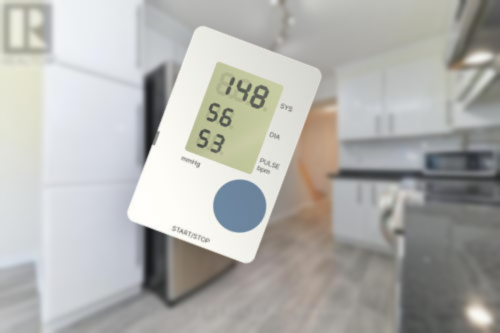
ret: {"value": 56, "unit": "mmHg"}
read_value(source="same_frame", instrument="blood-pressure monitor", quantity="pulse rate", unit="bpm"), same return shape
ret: {"value": 53, "unit": "bpm"}
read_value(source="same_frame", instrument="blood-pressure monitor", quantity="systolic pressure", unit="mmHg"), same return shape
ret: {"value": 148, "unit": "mmHg"}
